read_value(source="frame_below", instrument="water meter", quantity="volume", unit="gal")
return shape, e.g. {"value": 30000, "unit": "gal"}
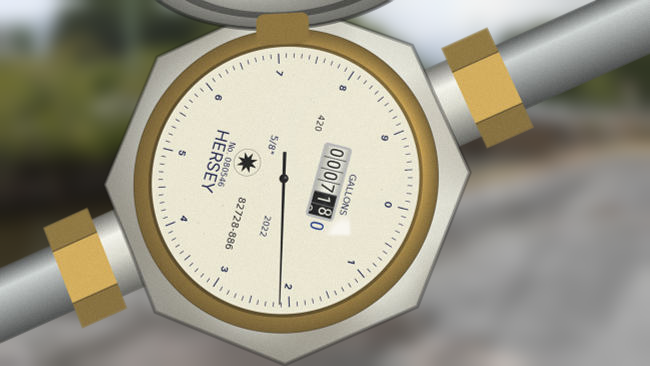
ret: {"value": 7182.1, "unit": "gal"}
